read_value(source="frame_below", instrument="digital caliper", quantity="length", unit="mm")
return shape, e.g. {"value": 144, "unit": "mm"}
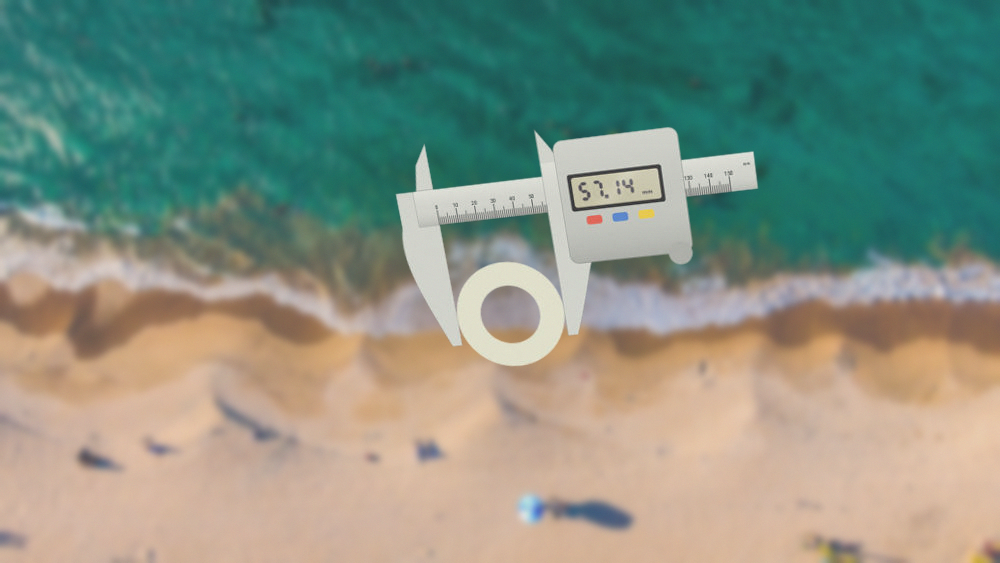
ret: {"value": 57.14, "unit": "mm"}
